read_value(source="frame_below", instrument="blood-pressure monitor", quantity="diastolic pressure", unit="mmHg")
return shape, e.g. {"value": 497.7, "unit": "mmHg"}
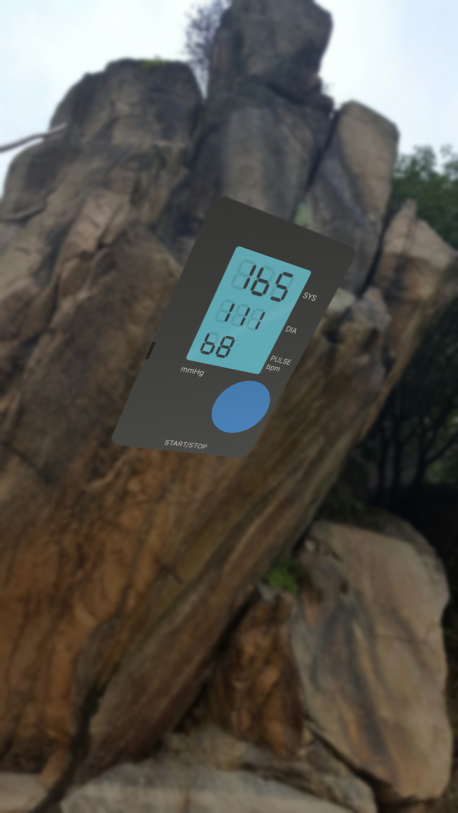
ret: {"value": 111, "unit": "mmHg"}
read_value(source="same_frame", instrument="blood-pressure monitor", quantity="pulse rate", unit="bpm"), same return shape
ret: {"value": 68, "unit": "bpm"}
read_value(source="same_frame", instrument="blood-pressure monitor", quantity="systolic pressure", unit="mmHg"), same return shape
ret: {"value": 165, "unit": "mmHg"}
